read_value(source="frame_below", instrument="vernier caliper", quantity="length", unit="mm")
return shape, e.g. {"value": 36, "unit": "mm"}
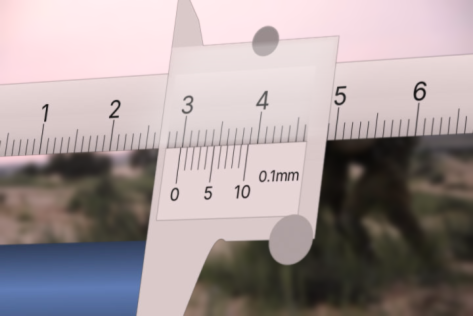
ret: {"value": 29.8, "unit": "mm"}
